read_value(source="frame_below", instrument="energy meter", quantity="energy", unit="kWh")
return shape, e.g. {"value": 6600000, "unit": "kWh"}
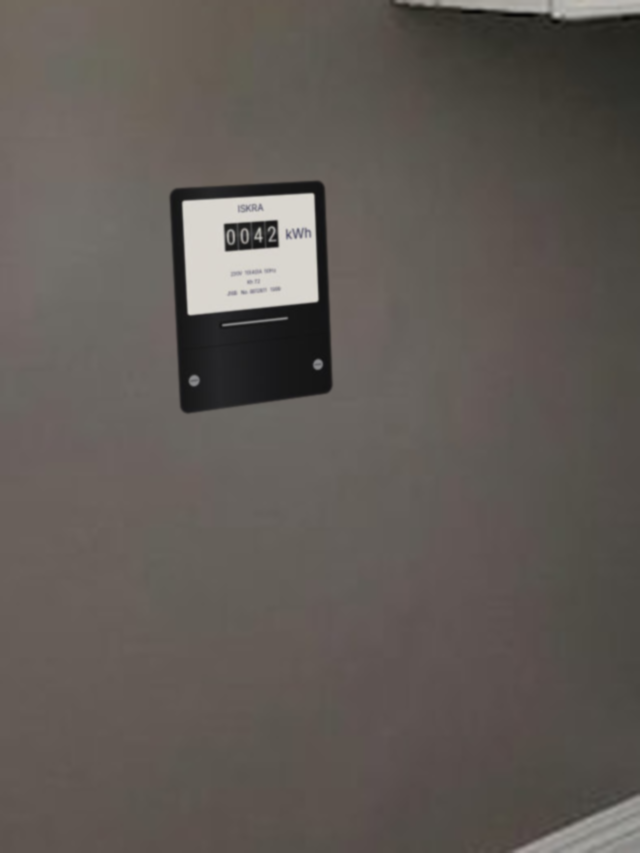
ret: {"value": 42, "unit": "kWh"}
